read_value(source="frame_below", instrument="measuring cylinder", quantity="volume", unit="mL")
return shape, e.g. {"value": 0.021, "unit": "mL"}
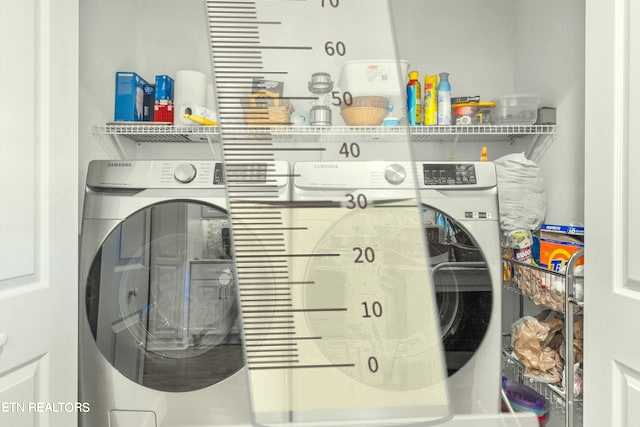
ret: {"value": 29, "unit": "mL"}
